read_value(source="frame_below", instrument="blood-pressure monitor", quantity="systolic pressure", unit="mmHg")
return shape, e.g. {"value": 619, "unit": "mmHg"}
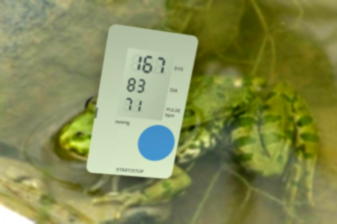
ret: {"value": 167, "unit": "mmHg"}
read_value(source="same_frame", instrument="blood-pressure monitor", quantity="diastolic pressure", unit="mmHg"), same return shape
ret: {"value": 83, "unit": "mmHg"}
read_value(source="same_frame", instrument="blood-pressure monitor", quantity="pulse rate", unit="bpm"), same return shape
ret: {"value": 71, "unit": "bpm"}
